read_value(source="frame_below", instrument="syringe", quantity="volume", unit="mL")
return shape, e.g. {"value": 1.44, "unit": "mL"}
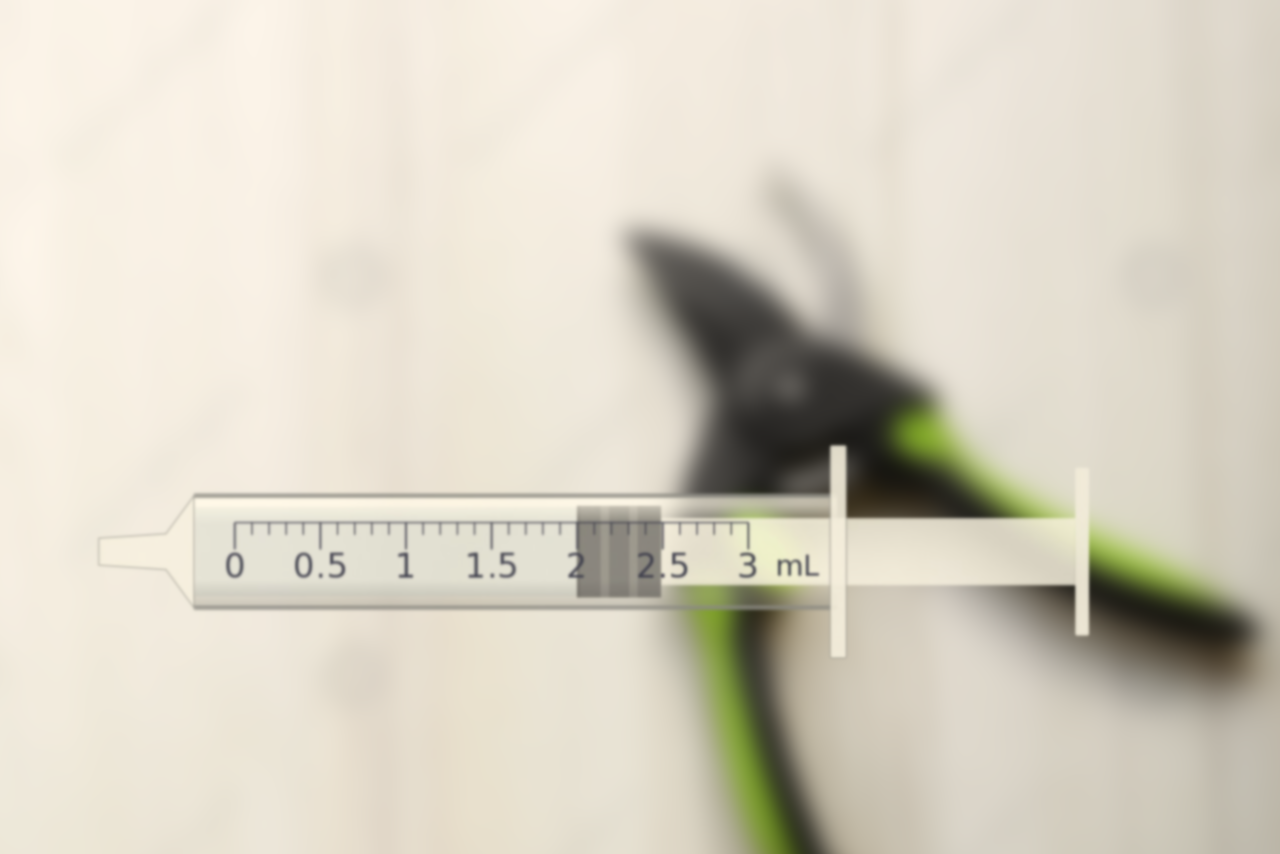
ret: {"value": 2, "unit": "mL"}
